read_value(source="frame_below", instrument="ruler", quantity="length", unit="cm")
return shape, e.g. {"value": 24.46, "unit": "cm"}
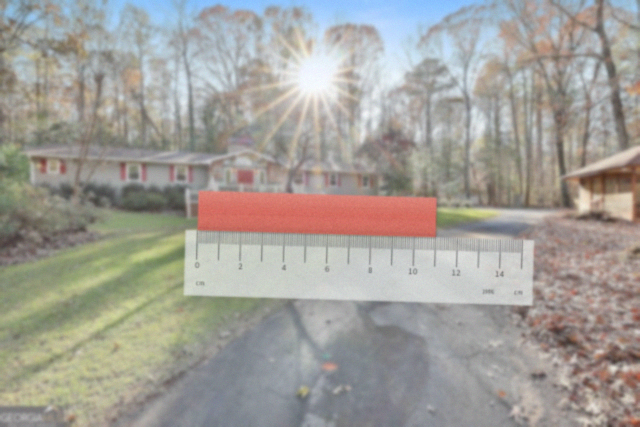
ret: {"value": 11, "unit": "cm"}
